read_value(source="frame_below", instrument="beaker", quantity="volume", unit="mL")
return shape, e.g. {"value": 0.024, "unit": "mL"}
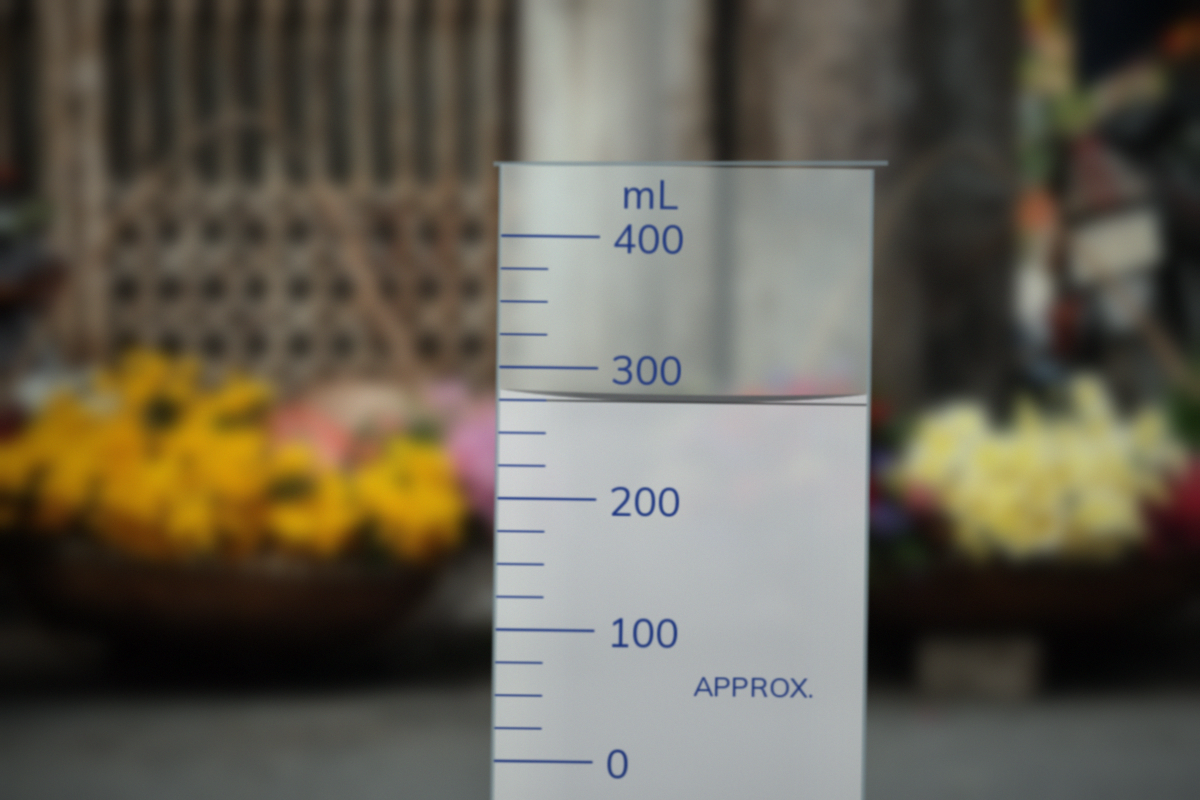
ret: {"value": 275, "unit": "mL"}
